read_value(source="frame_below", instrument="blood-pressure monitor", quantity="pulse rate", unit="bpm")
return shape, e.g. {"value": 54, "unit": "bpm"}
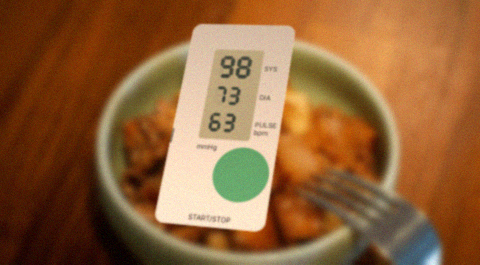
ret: {"value": 63, "unit": "bpm"}
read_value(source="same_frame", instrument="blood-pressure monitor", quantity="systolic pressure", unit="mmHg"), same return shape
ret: {"value": 98, "unit": "mmHg"}
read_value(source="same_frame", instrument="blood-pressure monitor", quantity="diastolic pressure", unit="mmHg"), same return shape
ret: {"value": 73, "unit": "mmHg"}
